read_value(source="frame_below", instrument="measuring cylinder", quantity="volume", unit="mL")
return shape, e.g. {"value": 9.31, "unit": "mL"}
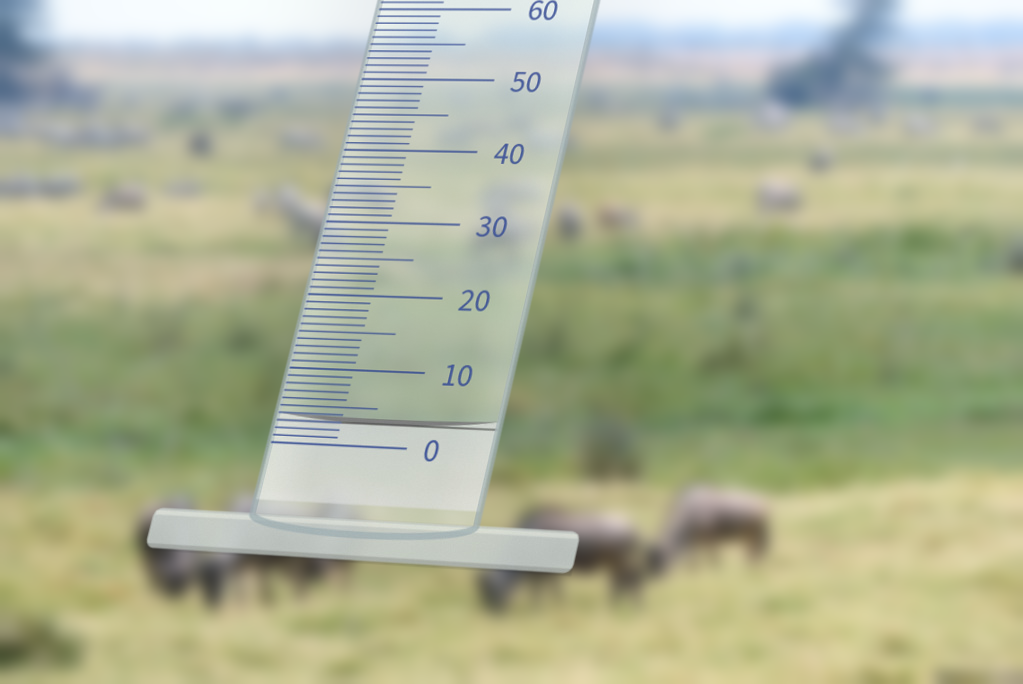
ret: {"value": 3, "unit": "mL"}
